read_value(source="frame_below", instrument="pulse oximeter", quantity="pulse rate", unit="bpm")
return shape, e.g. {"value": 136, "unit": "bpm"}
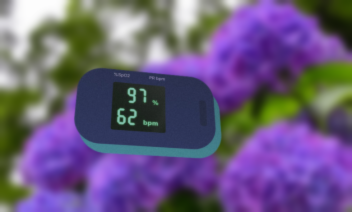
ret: {"value": 62, "unit": "bpm"}
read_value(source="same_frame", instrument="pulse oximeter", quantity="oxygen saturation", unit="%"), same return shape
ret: {"value": 97, "unit": "%"}
